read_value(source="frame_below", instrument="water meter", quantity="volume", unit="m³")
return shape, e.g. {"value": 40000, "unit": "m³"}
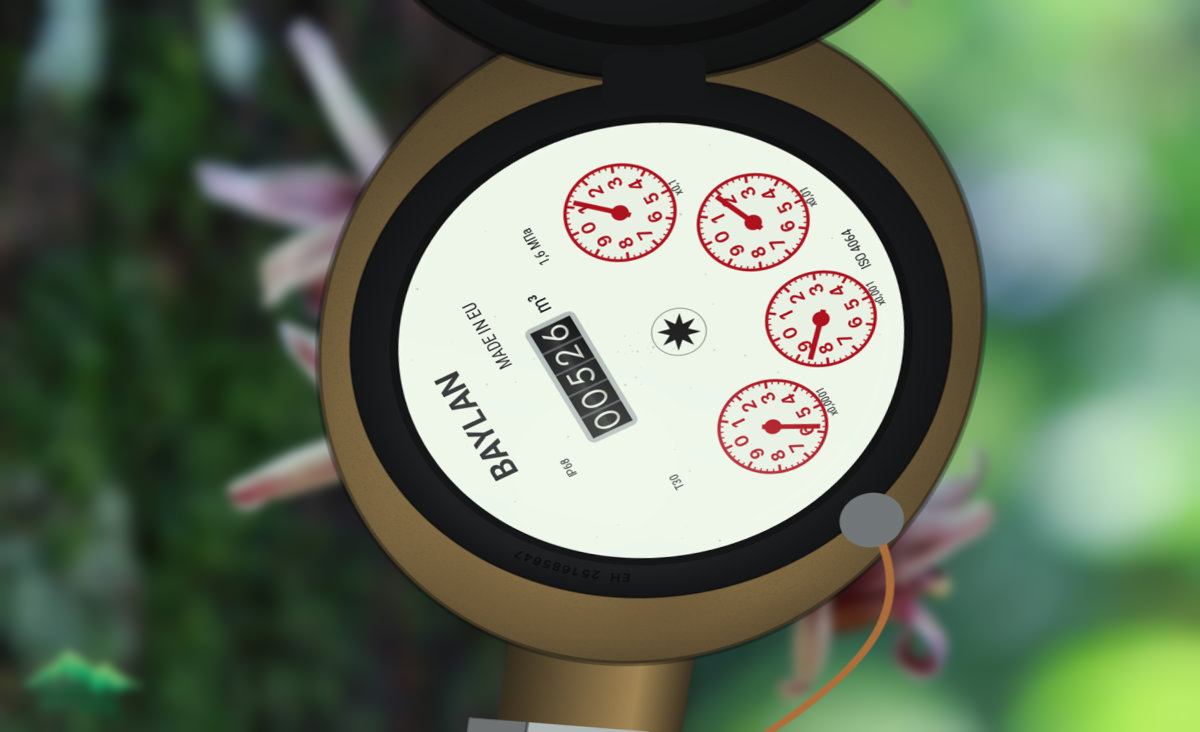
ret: {"value": 526.1185, "unit": "m³"}
